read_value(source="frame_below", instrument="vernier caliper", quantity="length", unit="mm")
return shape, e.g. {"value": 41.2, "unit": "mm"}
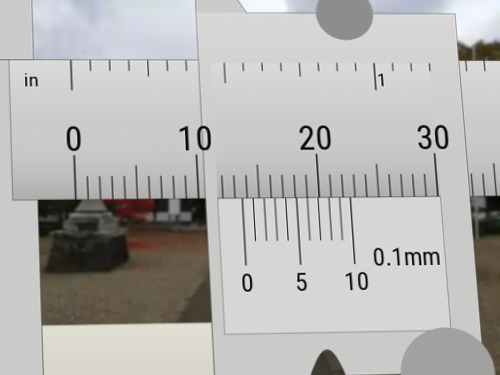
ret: {"value": 13.6, "unit": "mm"}
